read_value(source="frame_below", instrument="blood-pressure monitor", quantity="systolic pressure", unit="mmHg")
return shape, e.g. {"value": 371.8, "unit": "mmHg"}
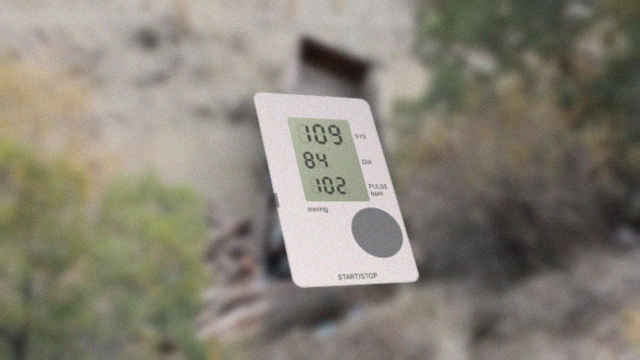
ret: {"value": 109, "unit": "mmHg"}
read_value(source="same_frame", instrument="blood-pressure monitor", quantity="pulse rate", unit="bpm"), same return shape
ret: {"value": 102, "unit": "bpm"}
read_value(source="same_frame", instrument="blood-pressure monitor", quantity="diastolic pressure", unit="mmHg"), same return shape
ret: {"value": 84, "unit": "mmHg"}
